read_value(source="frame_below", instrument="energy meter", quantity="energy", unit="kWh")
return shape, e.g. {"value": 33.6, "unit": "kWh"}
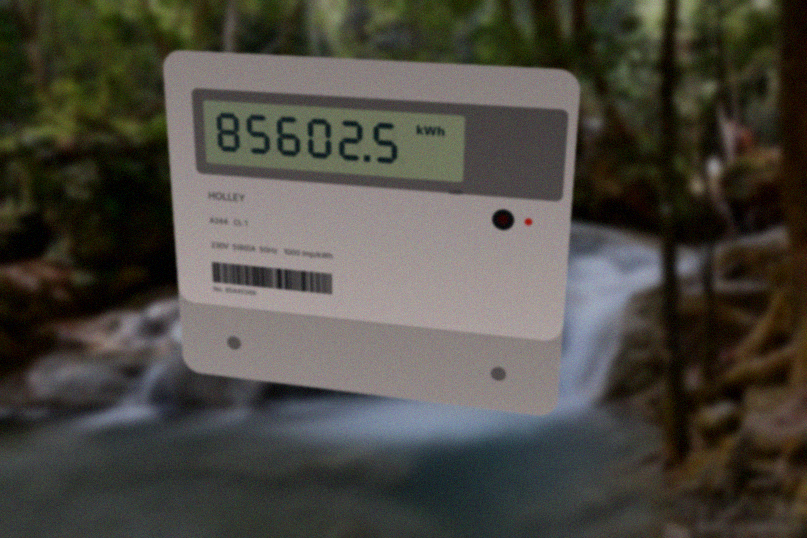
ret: {"value": 85602.5, "unit": "kWh"}
